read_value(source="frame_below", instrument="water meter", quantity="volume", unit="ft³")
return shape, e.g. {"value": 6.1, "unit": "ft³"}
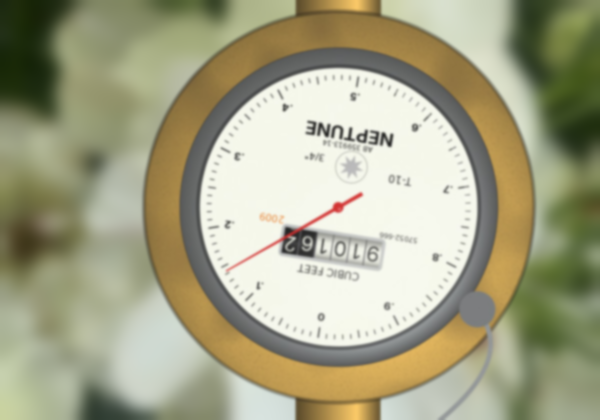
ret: {"value": 910162.14, "unit": "ft³"}
